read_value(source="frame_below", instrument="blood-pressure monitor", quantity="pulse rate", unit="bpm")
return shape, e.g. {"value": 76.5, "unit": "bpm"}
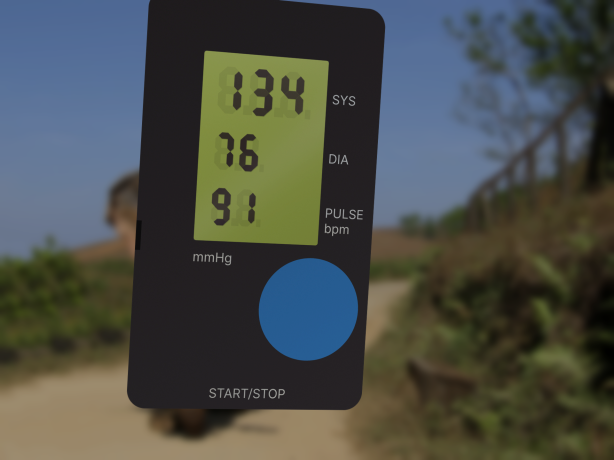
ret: {"value": 91, "unit": "bpm"}
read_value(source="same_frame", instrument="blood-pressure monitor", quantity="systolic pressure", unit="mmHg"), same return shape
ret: {"value": 134, "unit": "mmHg"}
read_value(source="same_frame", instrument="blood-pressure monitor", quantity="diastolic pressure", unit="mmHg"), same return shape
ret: {"value": 76, "unit": "mmHg"}
